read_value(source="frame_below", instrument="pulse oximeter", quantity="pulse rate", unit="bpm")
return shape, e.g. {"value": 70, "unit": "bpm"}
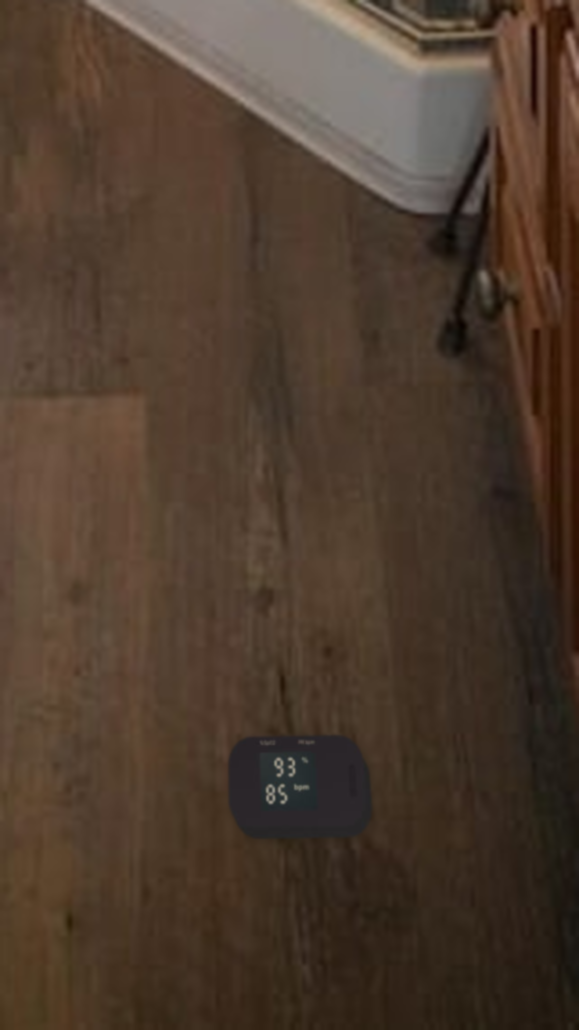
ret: {"value": 85, "unit": "bpm"}
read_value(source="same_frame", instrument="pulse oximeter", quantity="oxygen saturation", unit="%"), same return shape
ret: {"value": 93, "unit": "%"}
